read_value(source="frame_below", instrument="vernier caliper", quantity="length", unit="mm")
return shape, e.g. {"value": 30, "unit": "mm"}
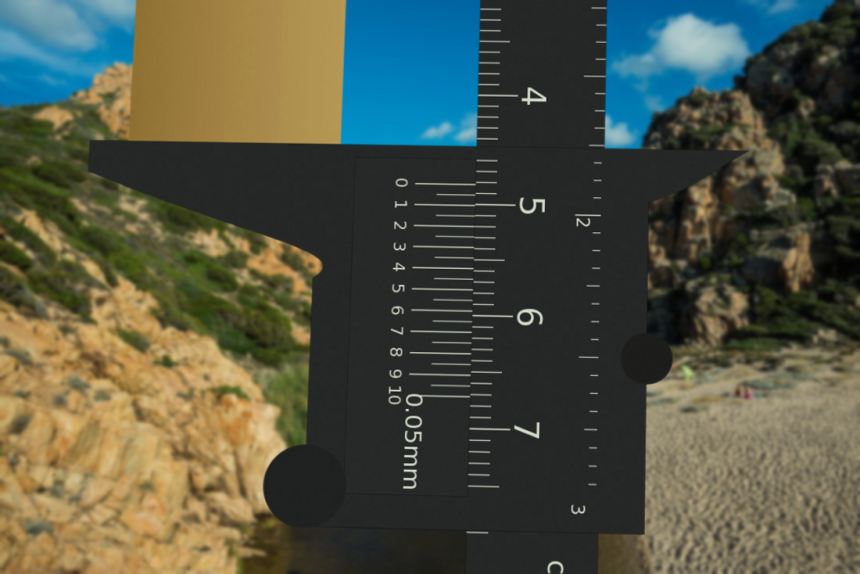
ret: {"value": 48.2, "unit": "mm"}
